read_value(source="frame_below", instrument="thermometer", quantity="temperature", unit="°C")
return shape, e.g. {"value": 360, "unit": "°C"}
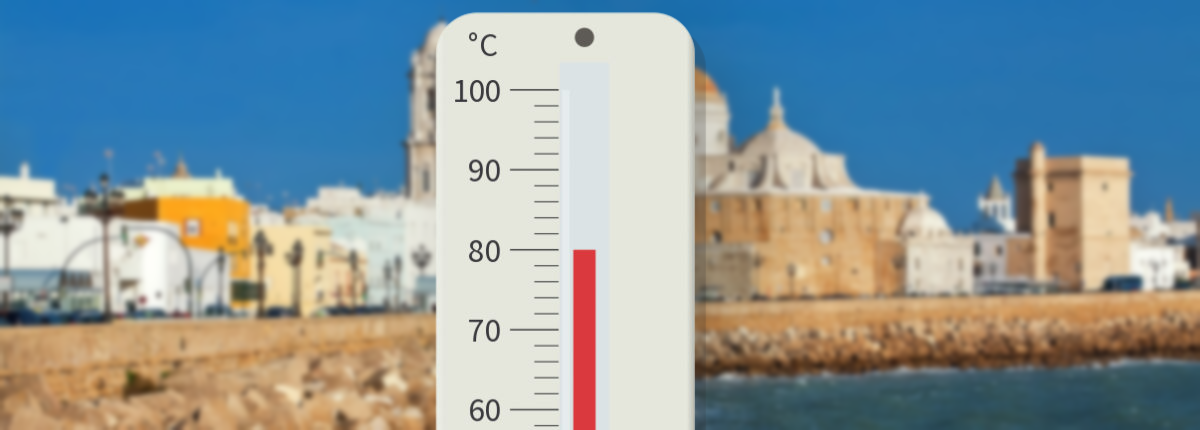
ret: {"value": 80, "unit": "°C"}
